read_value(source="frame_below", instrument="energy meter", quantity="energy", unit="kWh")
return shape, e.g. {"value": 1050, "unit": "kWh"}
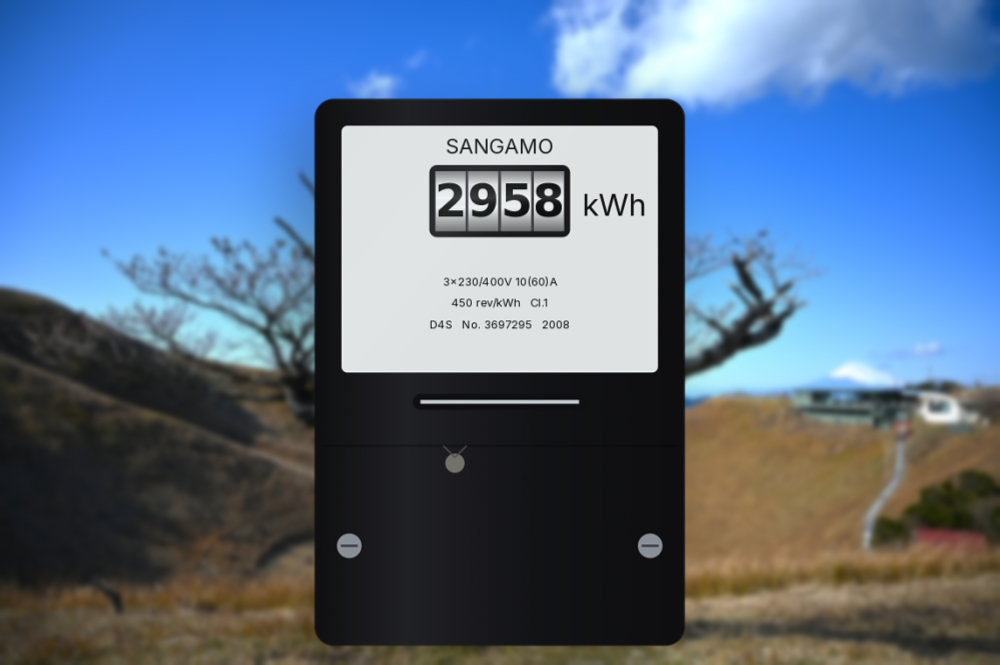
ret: {"value": 2958, "unit": "kWh"}
